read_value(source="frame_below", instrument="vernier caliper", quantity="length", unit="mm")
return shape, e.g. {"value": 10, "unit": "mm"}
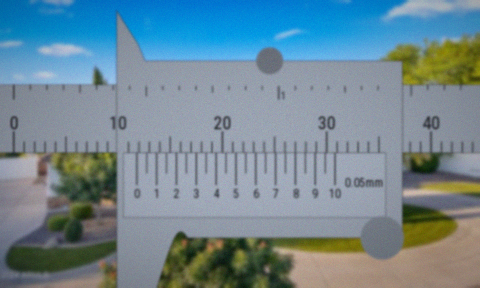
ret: {"value": 11.8, "unit": "mm"}
